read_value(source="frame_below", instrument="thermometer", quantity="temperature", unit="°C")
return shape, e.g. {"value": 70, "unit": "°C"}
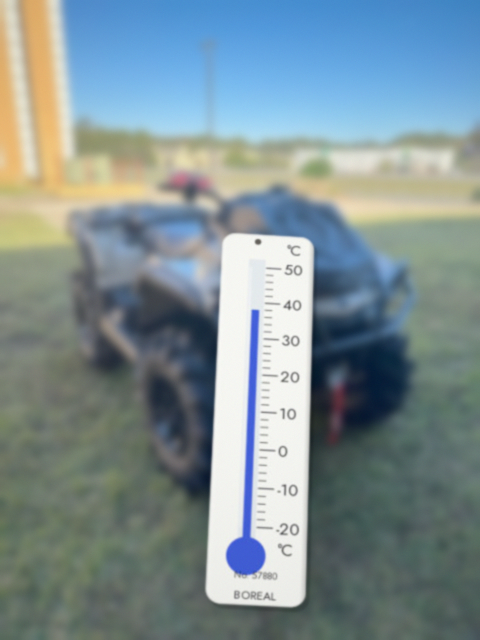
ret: {"value": 38, "unit": "°C"}
